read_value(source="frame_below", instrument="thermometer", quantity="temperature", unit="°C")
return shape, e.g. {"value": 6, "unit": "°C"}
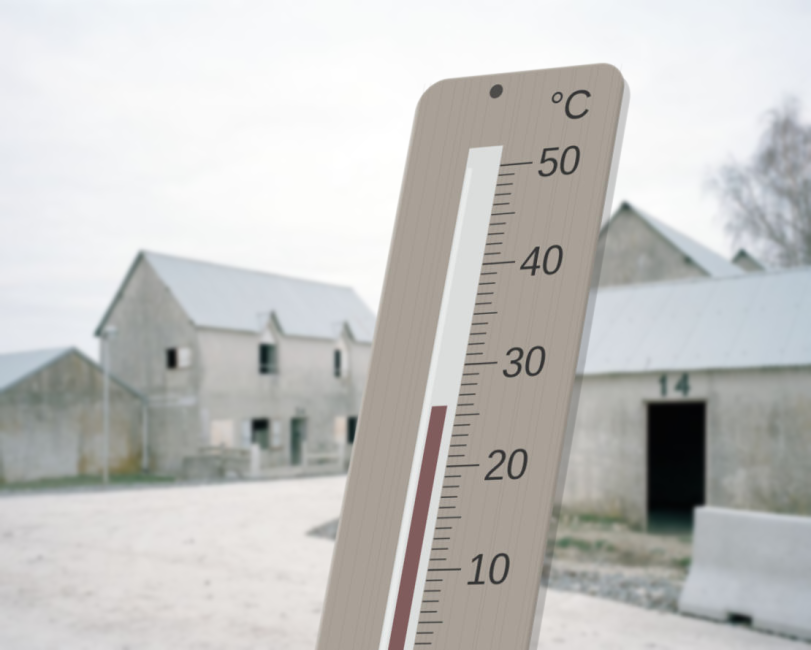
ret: {"value": 26, "unit": "°C"}
